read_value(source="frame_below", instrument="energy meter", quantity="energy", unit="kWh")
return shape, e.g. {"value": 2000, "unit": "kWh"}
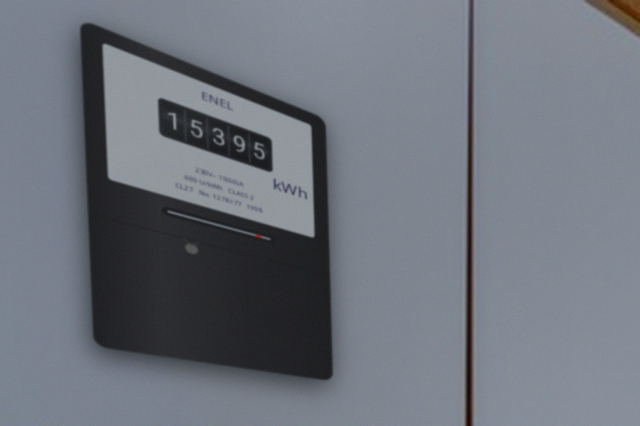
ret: {"value": 15395, "unit": "kWh"}
